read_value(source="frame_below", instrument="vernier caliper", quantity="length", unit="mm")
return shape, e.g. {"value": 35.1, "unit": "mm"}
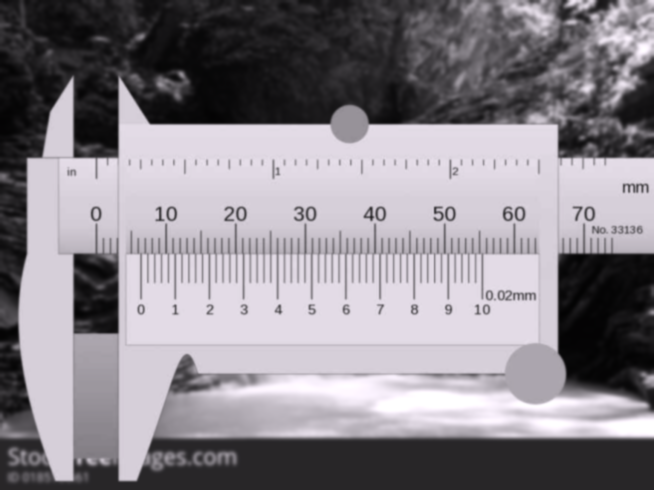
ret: {"value": 6.4, "unit": "mm"}
